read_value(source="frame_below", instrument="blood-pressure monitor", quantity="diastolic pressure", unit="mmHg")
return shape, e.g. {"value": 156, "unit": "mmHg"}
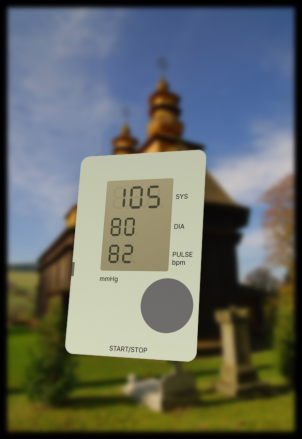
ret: {"value": 80, "unit": "mmHg"}
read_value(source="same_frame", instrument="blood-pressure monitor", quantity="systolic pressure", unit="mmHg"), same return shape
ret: {"value": 105, "unit": "mmHg"}
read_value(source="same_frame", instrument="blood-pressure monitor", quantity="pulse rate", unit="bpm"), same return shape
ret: {"value": 82, "unit": "bpm"}
